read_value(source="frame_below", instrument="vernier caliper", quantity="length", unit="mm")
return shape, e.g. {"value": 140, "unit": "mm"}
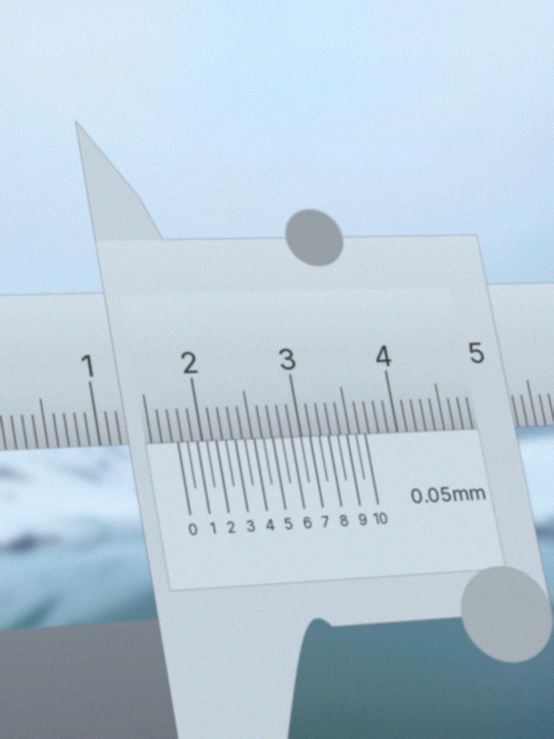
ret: {"value": 17.6, "unit": "mm"}
